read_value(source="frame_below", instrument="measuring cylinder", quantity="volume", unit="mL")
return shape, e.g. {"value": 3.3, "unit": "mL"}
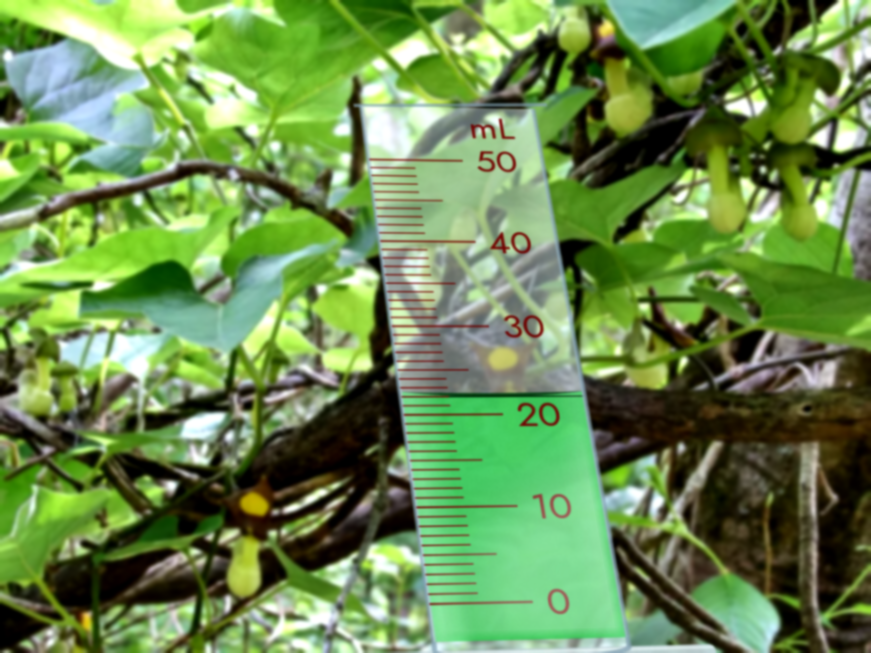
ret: {"value": 22, "unit": "mL"}
